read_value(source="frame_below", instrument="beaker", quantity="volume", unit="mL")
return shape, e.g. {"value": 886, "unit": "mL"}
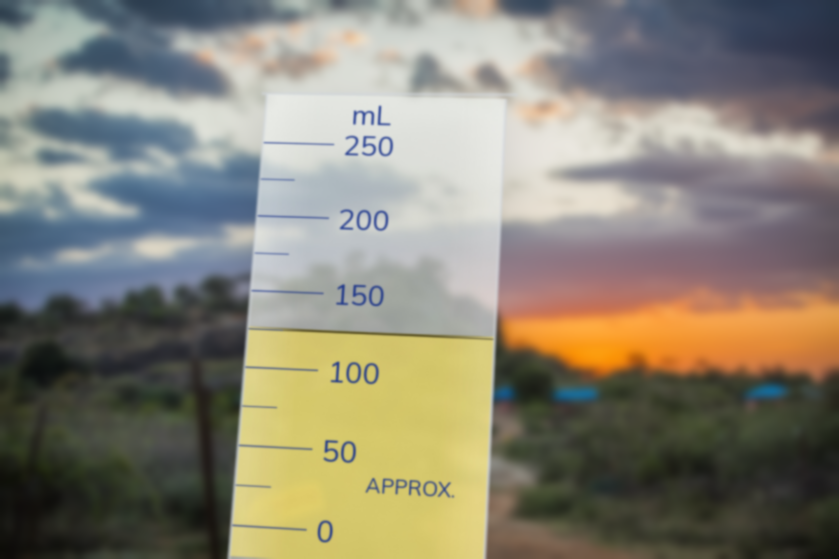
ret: {"value": 125, "unit": "mL"}
